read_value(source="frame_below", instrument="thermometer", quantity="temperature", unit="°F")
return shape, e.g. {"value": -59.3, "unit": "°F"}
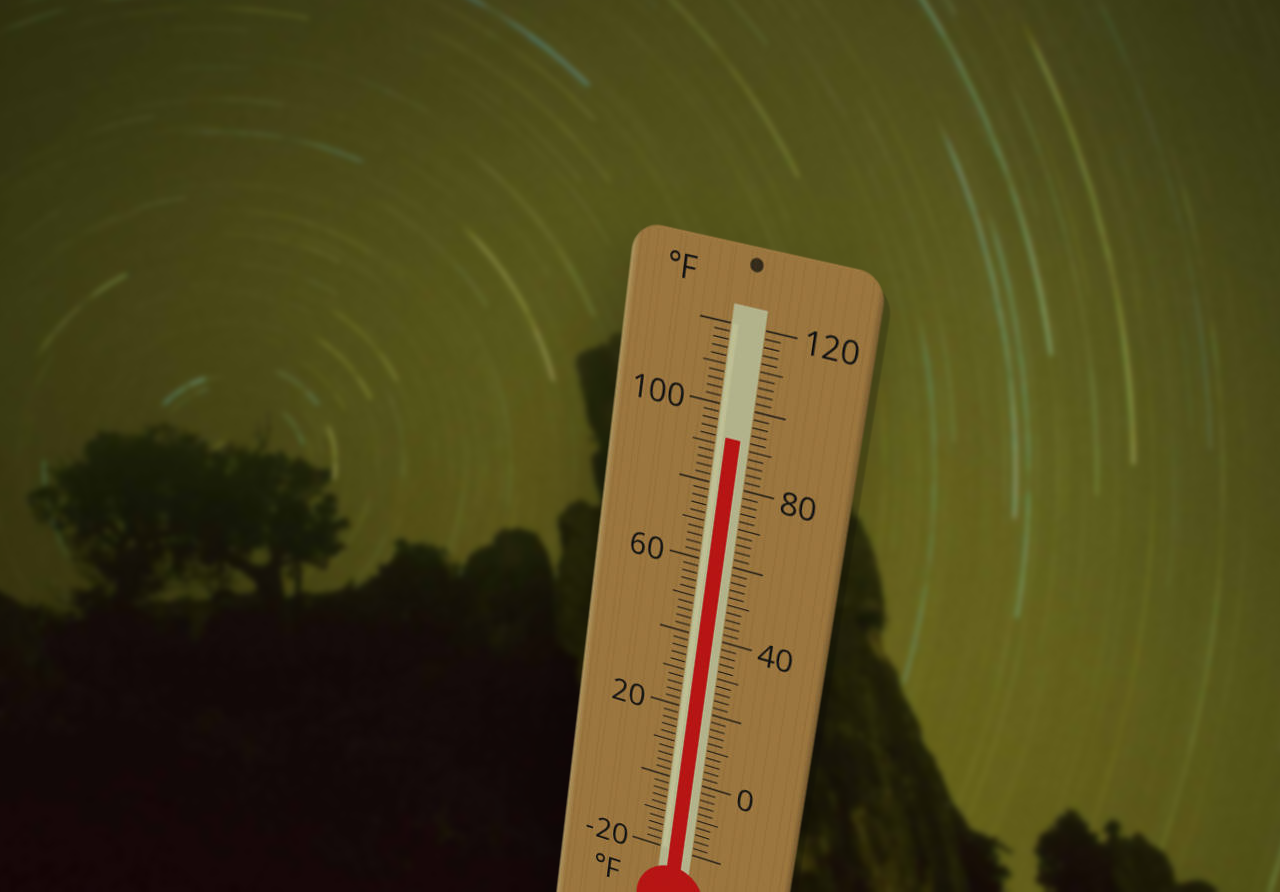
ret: {"value": 92, "unit": "°F"}
